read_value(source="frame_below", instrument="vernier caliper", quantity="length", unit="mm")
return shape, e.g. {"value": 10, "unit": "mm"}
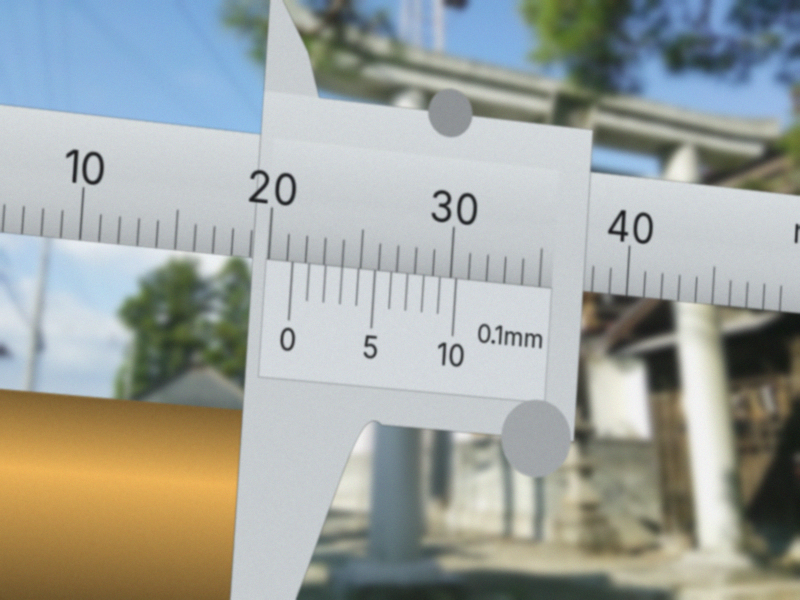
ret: {"value": 21.3, "unit": "mm"}
